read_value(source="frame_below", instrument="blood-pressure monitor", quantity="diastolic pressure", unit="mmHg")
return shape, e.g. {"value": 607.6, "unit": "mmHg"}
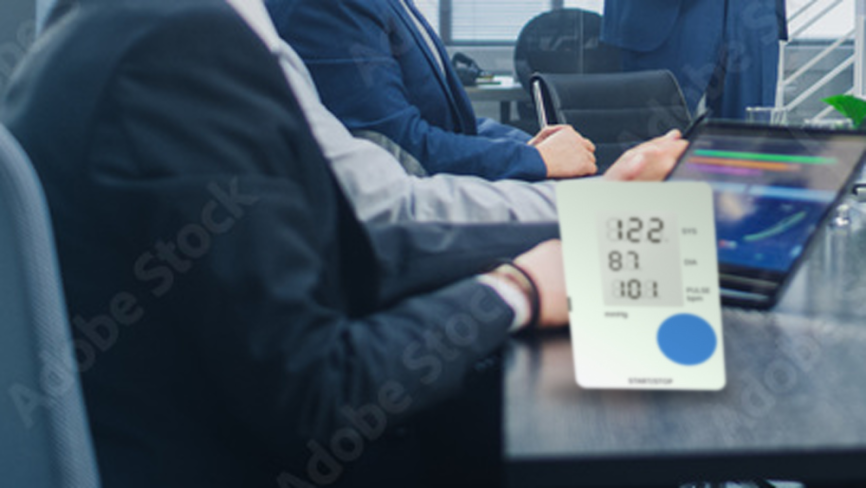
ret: {"value": 87, "unit": "mmHg"}
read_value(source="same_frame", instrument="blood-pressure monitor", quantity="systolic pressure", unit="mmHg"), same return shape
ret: {"value": 122, "unit": "mmHg"}
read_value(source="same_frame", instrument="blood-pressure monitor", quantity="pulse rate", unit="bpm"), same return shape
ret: {"value": 101, "unit": "bpm"}
